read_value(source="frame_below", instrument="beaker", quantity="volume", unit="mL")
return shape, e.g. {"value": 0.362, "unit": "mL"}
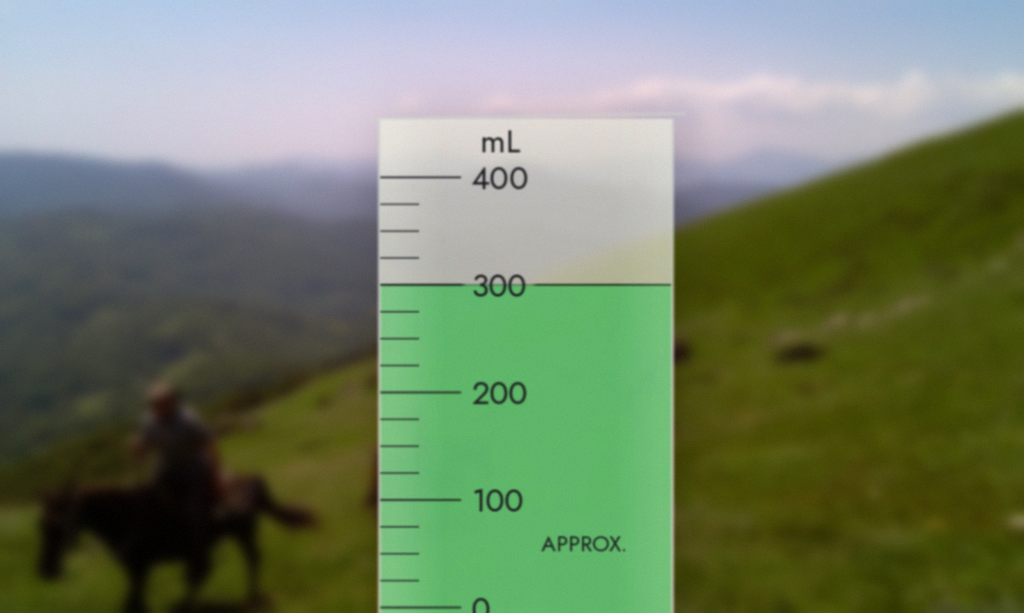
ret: {"value": 300, "unit": "mL"}
